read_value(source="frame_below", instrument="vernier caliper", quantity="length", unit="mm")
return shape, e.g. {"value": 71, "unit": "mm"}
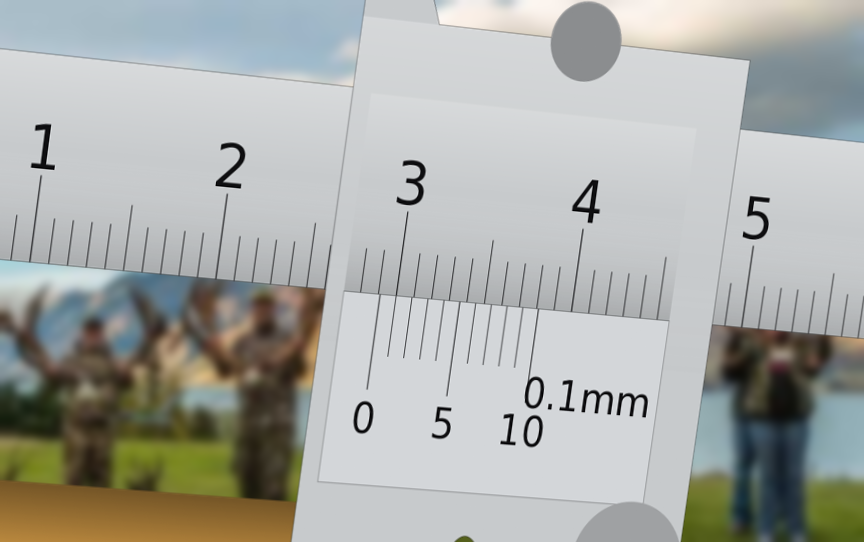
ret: {"value": 29.1, "unit": "mm"}
